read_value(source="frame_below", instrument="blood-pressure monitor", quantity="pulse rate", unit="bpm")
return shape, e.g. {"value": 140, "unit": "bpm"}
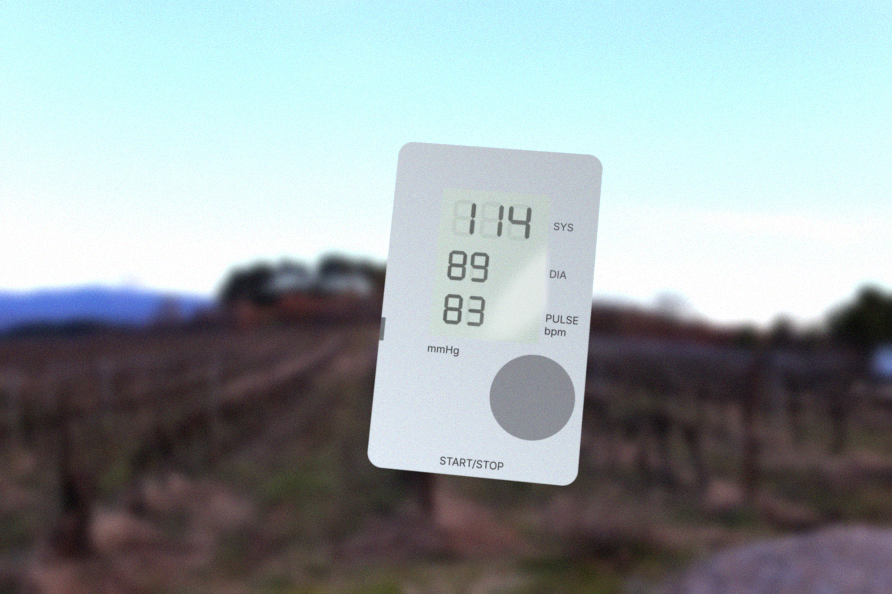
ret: {"value": 83, "unit": "bpm"}
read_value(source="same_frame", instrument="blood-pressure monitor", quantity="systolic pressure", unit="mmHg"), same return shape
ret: {"value": 114, "unit": "mmHg"}
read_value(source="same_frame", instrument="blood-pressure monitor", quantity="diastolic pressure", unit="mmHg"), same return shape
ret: {"value": 89, "unit": "mmHg"}
